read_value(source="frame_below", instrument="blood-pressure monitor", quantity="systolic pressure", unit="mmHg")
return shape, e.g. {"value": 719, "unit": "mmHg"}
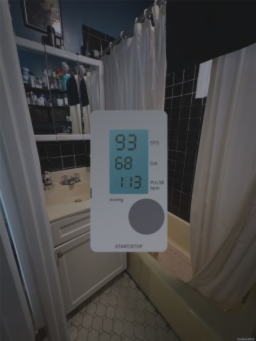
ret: {"value": 93, "unit": "mmHg"}
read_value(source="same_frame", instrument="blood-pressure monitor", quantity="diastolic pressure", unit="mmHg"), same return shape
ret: {"value": 68, "unit": "mmHg"}
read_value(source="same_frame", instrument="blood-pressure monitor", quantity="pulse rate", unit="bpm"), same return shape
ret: {"value": 113, "unit": "bpm"}
